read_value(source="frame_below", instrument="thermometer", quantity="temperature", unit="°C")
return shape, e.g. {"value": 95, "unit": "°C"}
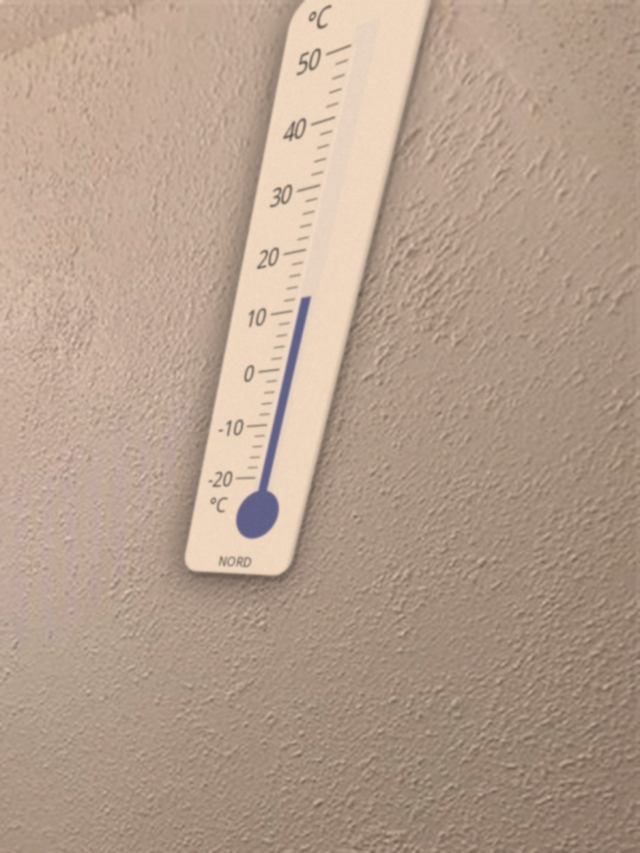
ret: {"value": 12, "unit": "°C"}
